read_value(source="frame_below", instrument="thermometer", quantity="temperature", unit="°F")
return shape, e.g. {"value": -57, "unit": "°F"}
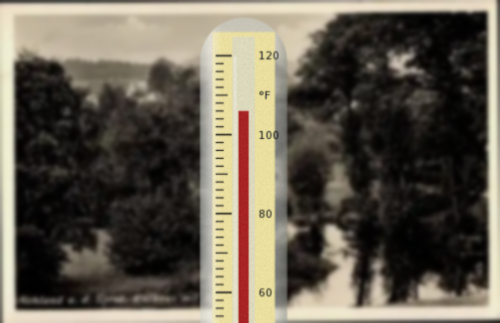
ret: {"value": 106, "unit": "°F"}
